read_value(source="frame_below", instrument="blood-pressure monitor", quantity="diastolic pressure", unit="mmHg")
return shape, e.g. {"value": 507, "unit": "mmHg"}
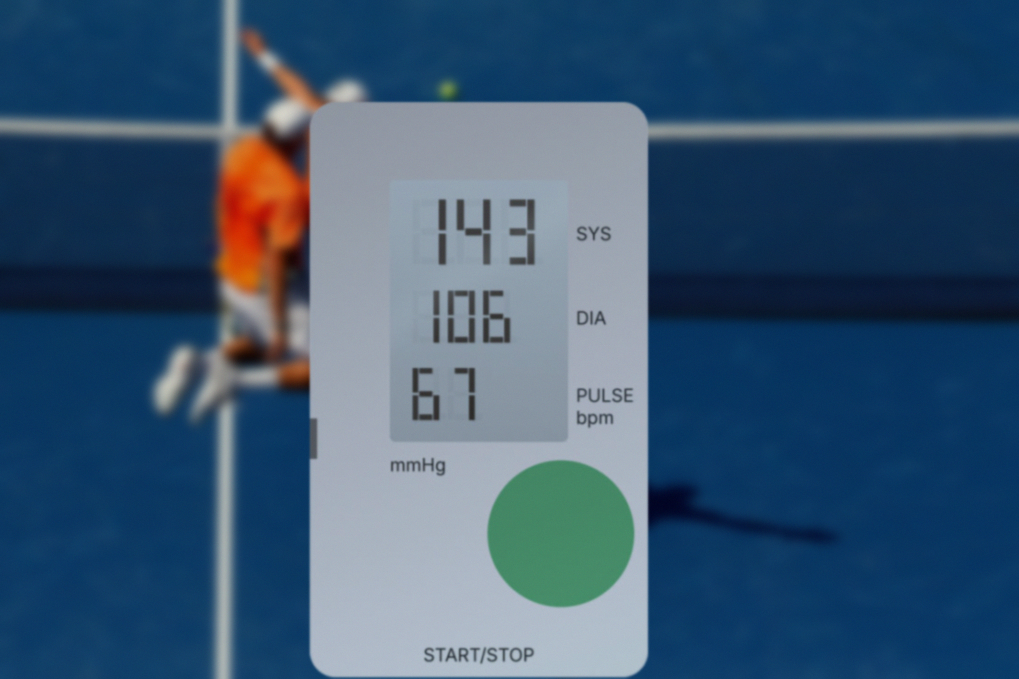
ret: {"value": 106, "unit": "mmHg"}
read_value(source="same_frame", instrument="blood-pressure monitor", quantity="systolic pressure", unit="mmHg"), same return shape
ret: {"value": 143, "unit": "mmHg"}
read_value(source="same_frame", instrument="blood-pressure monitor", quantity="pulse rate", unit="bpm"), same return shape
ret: {"value": 67, "unit": "bpm"}
